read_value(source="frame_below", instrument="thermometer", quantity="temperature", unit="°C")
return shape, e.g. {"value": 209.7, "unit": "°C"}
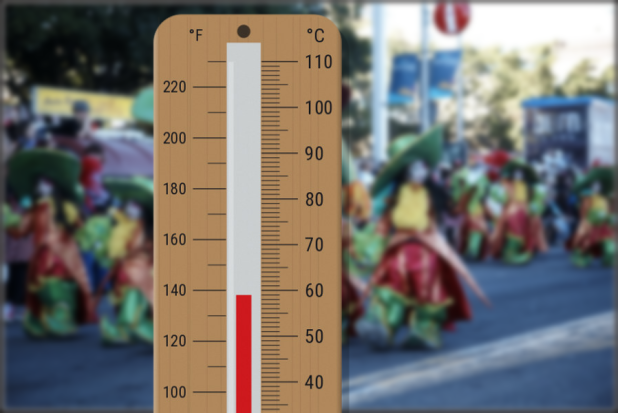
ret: {"value": 59, "unit": "°C"}
